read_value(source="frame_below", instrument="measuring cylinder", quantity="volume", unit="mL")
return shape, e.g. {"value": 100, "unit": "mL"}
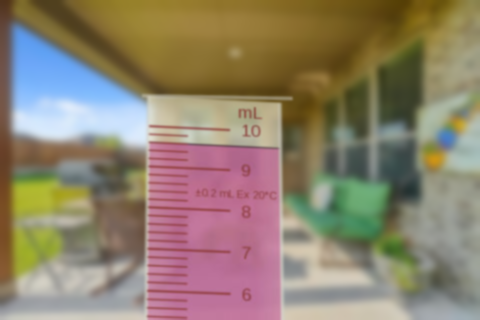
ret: {"value": 9.6, "unit": "mL"}
